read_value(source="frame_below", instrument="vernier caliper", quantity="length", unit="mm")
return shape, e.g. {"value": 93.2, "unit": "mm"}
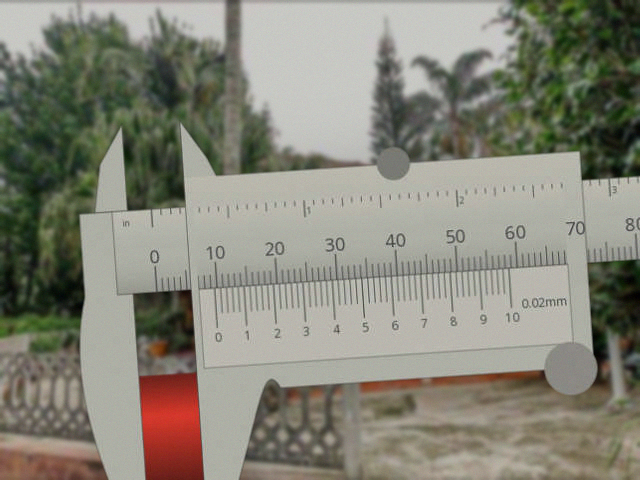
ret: {"value": 9.6, "unit": "mm"}
